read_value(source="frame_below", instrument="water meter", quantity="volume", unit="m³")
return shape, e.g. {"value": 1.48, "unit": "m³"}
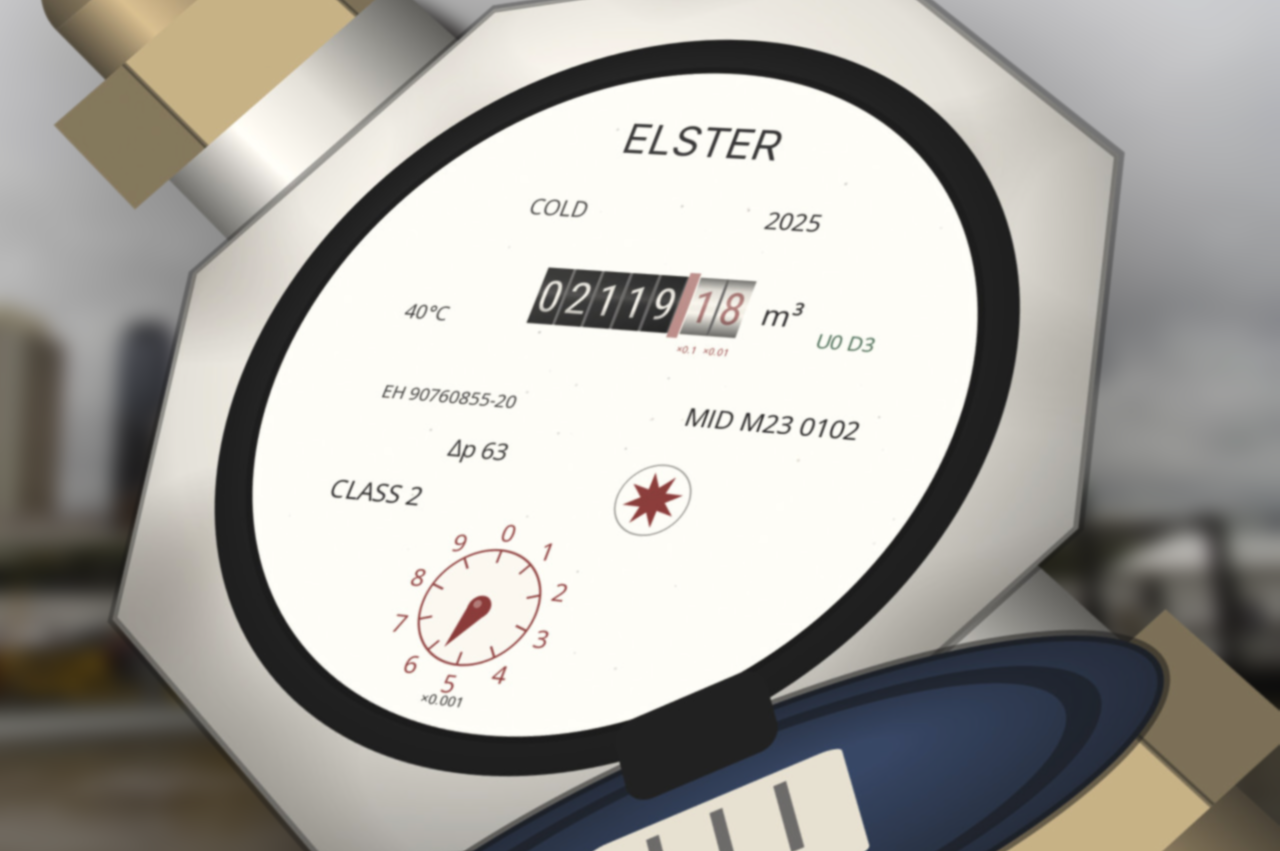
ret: {"value": 2119.185, "unit": "m³"}
